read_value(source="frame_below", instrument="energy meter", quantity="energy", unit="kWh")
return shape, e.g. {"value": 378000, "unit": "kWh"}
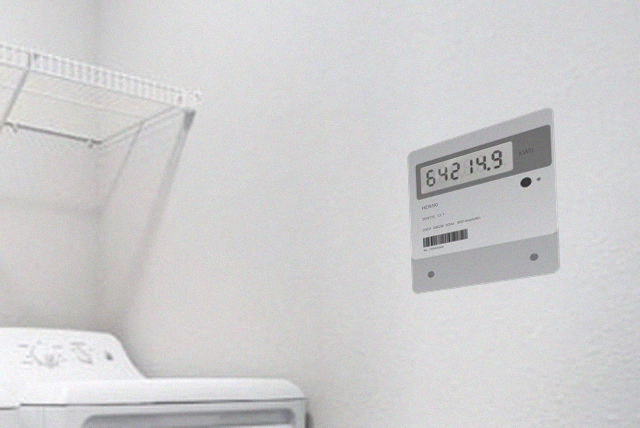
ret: {"value": 64214.9, "unit": "kWh"}
